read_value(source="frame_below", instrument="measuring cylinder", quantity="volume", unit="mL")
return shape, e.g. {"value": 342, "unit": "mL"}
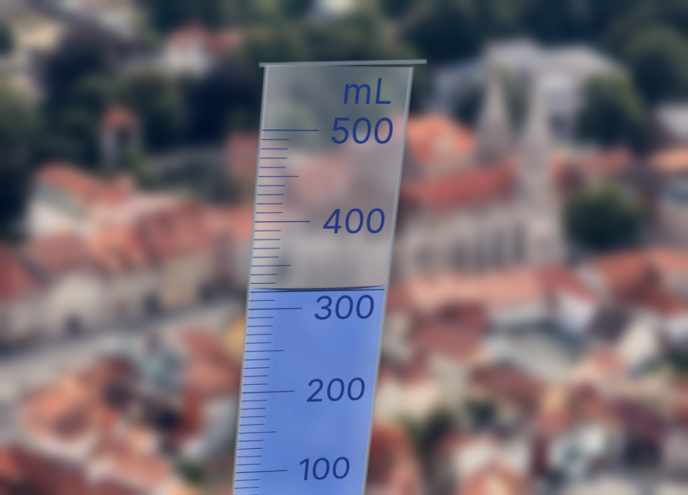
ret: {"value": 320, "unit": "mL"}
